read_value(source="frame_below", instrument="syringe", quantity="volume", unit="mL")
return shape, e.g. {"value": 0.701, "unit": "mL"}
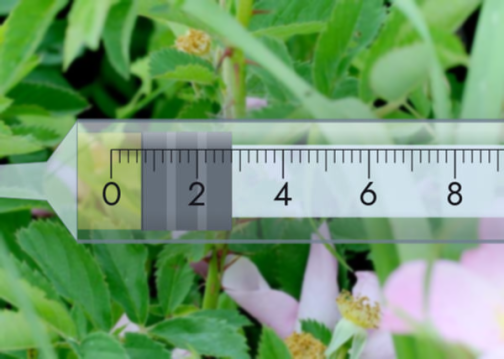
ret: {"value": 0.7, "unit": "mL"}
